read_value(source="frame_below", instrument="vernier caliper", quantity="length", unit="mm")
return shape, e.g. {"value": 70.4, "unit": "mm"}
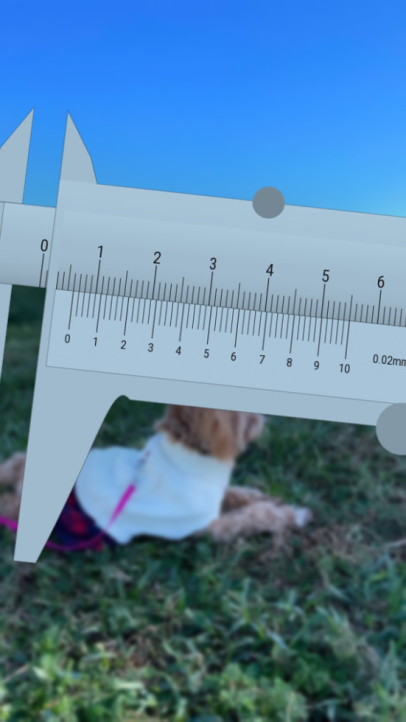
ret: {"value": 6.0, "unit": "mm"}
